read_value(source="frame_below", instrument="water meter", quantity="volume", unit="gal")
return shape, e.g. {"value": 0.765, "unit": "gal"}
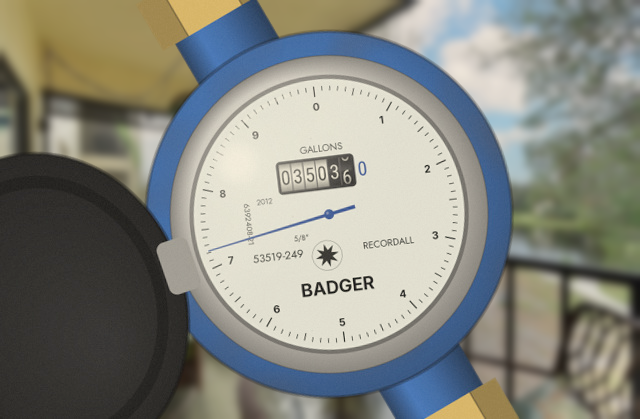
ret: {"value": 350357.2, "unit": "gal"}
